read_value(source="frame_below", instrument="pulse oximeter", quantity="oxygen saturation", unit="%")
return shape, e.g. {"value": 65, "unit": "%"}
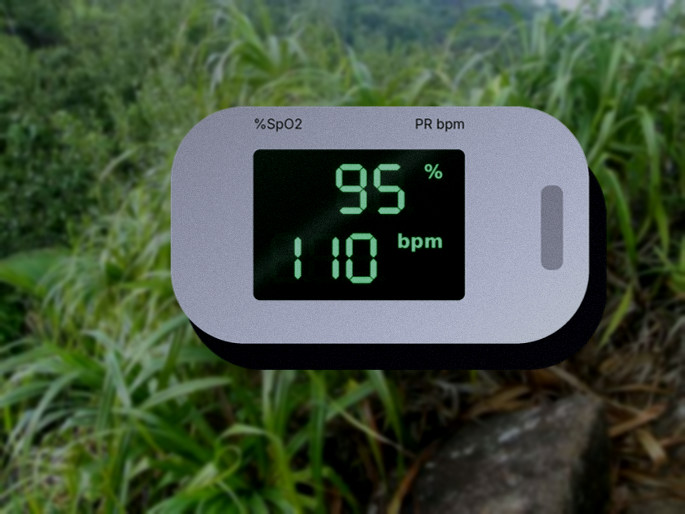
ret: {"value": 95, "unit": "%"}
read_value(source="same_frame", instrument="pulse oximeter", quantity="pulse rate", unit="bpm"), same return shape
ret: {"value": 110, "unit": "bpm"}
